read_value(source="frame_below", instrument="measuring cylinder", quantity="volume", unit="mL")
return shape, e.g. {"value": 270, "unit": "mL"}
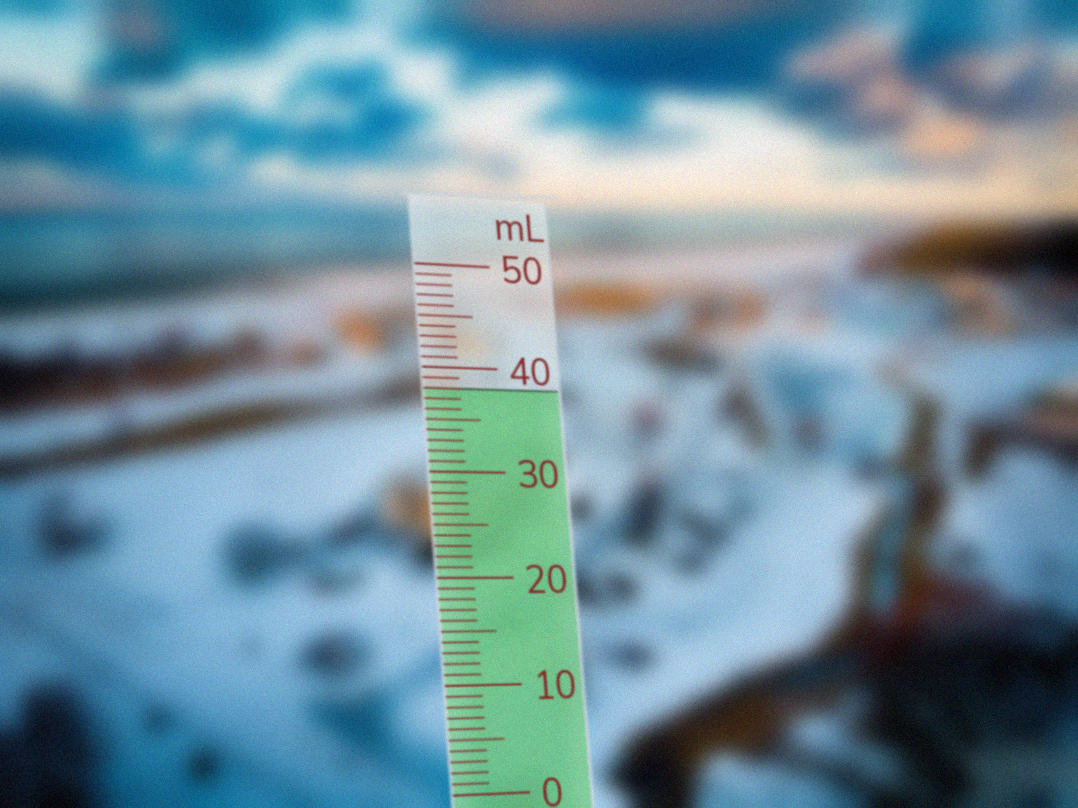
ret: {"value": 38, "unit": "mL"}
